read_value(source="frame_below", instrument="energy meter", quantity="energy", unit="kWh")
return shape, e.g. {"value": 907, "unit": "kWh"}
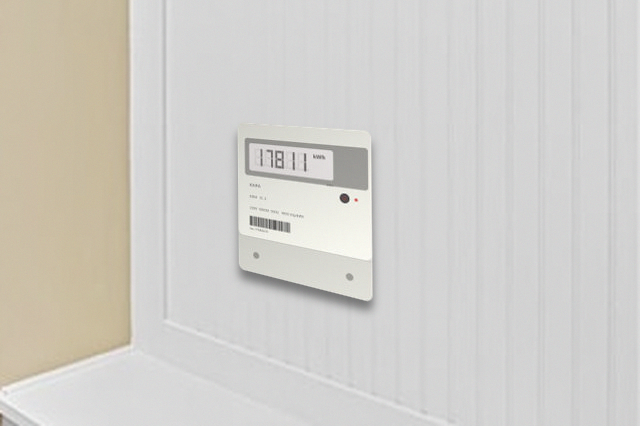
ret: {"value": 17811, "unit": "kWh"}
